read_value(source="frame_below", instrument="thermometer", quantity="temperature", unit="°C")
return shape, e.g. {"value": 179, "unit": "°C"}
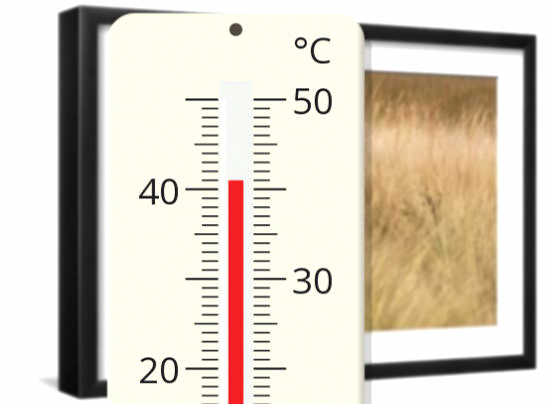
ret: {"value": 41, "unit": "°C"}
